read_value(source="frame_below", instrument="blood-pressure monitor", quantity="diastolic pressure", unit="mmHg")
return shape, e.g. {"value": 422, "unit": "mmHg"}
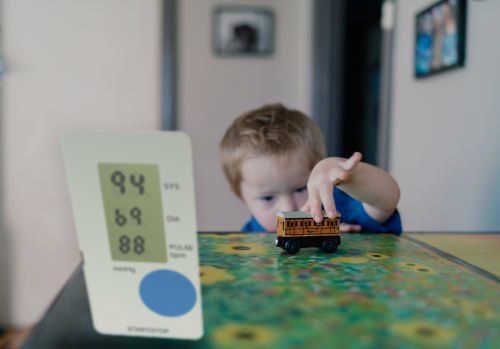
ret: {"value": 69, "unit": "mmHg"}
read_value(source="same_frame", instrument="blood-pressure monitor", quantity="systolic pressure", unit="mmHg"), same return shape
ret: {"value": 94, "unit": "mmHg"}
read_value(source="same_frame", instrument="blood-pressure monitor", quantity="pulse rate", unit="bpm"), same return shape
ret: {"value": 88, "unit": "bpm"}
